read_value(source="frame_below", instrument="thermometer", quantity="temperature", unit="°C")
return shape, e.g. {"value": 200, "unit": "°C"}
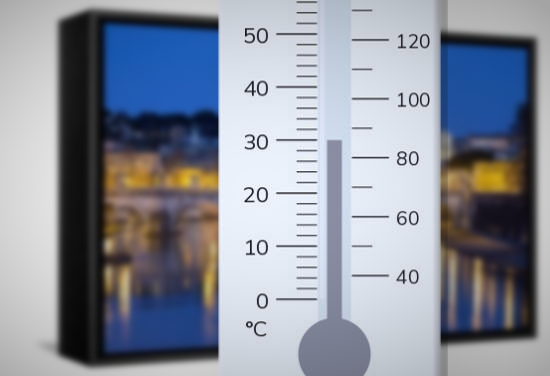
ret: {"value": 30, "unit": "°C"}
